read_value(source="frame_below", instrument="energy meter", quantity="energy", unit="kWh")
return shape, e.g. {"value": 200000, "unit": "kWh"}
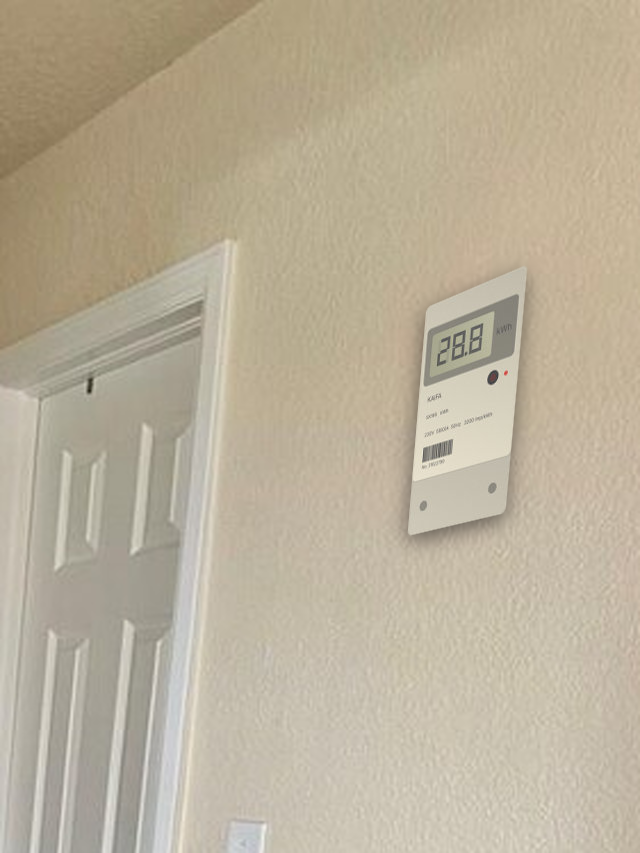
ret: {"value": 28.8, "unit": "kWh"}
